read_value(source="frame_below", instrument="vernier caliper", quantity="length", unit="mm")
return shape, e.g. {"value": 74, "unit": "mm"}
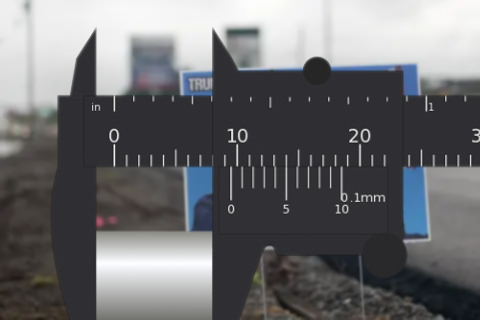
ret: {"value": 9.5, "unit": "mm"}
